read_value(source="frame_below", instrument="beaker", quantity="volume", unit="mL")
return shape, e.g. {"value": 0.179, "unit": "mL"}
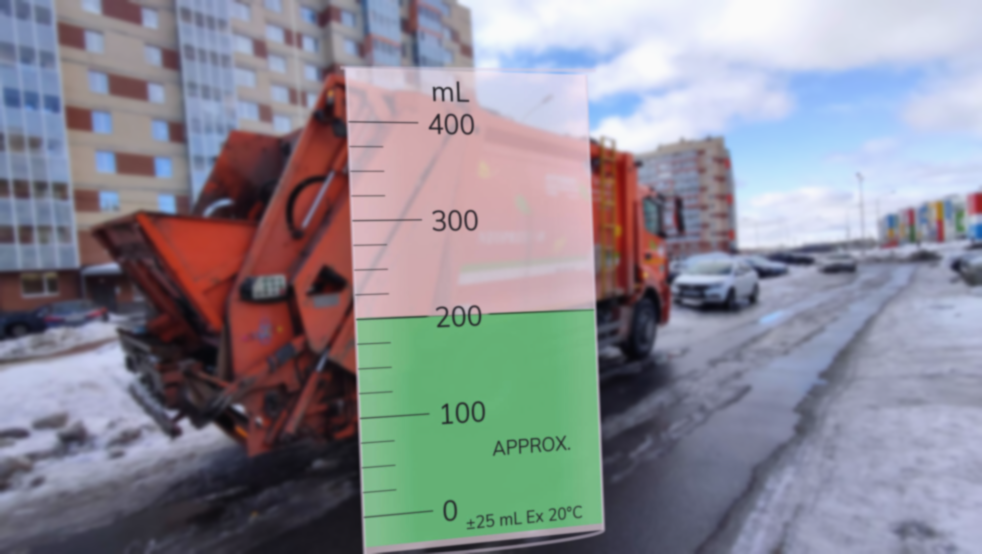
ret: {"value": 200, "unit": "mL"}
